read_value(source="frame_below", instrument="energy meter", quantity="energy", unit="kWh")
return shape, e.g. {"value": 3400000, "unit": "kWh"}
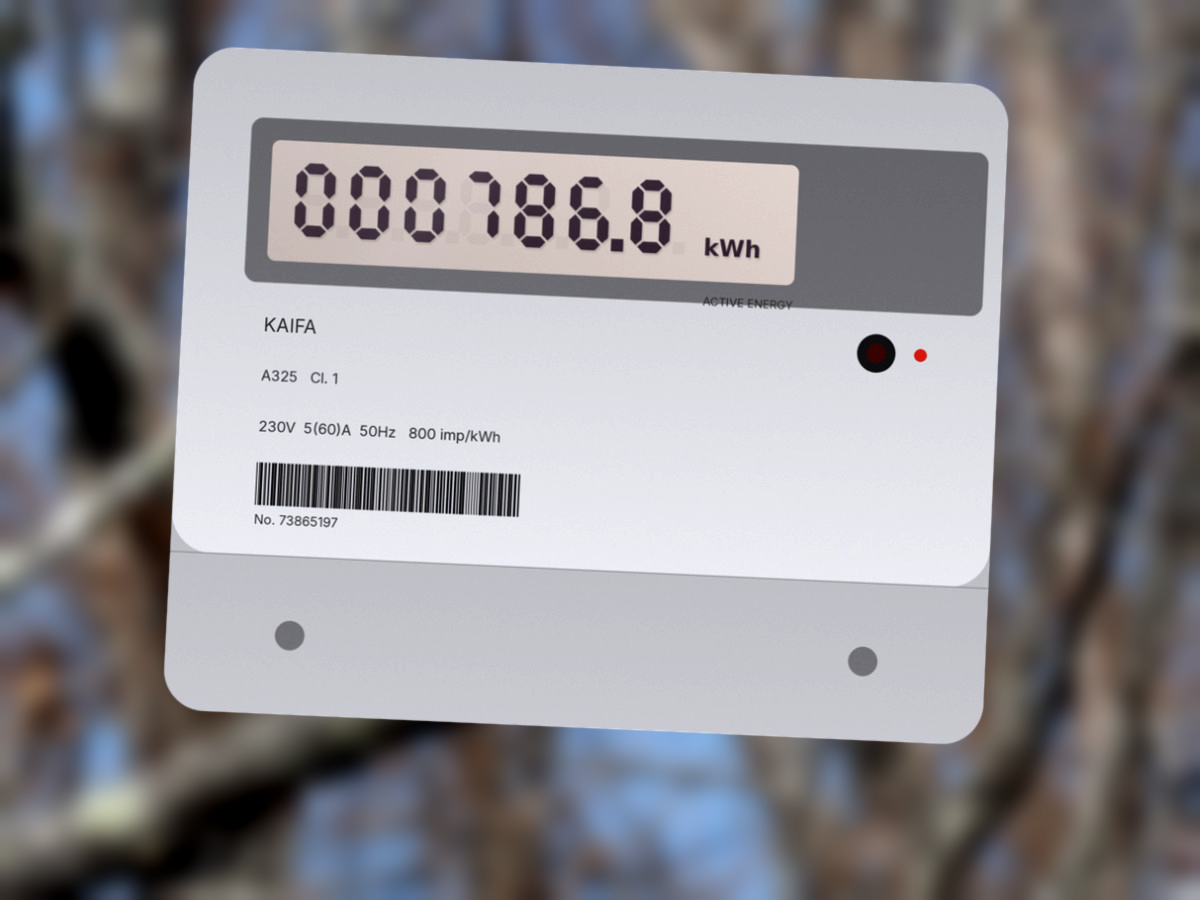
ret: {"value": 786.8, "unit": "kWh"}
